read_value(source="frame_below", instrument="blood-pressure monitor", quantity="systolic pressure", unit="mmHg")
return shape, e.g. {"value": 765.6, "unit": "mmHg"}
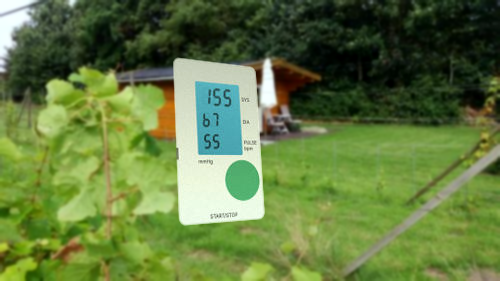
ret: {"value": 155, "unit": "mmHg"}
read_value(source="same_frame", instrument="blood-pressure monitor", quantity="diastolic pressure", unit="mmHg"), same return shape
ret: {"value": 67, "unit": "mmHg"}
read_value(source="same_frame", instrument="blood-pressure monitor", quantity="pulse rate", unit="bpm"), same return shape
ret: {"value": 55, "unit": "bpm"}
